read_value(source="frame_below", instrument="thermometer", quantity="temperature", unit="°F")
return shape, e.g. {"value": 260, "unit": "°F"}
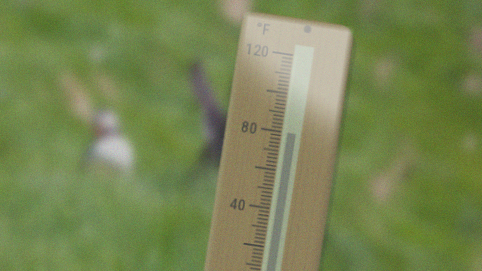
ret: {"value": 80, "unit": "°F"}
